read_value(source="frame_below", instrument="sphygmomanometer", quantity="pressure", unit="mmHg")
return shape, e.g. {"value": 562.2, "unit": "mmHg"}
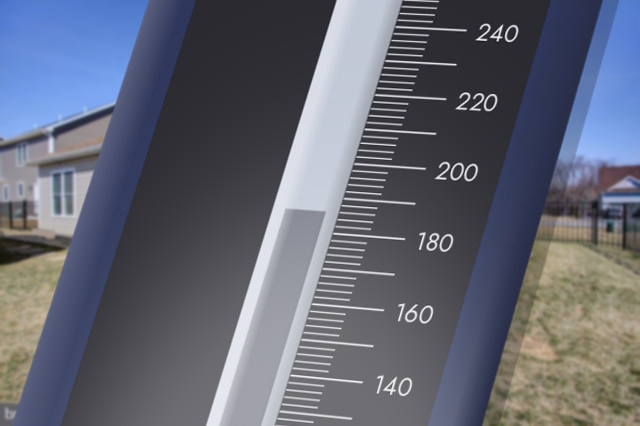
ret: {"value": 186, "unit": "mmHg"}
